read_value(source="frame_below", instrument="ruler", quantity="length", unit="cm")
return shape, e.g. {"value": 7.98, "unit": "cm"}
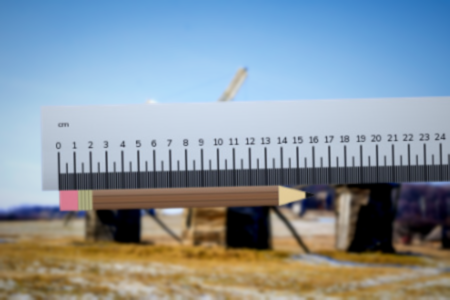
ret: {"value": 16, "unit": "cm"}
